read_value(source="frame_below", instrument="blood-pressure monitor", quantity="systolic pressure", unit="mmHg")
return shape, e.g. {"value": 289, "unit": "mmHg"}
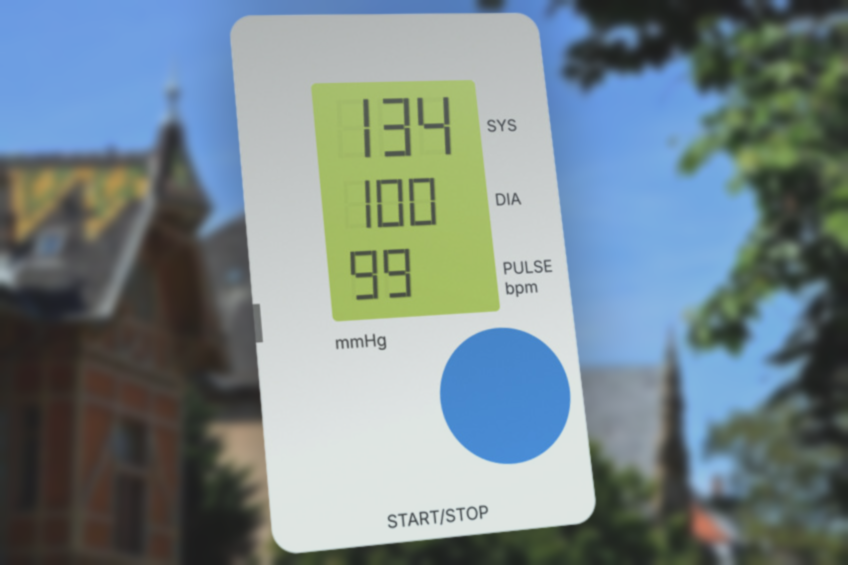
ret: {"value": 134, "unit": "mmHg"}
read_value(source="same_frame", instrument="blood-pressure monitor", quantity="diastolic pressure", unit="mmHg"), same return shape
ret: {"value": 100, "unit": "mmHg"}
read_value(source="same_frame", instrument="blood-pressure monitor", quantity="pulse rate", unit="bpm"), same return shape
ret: {"value": 99, "unit": "bpm"}
